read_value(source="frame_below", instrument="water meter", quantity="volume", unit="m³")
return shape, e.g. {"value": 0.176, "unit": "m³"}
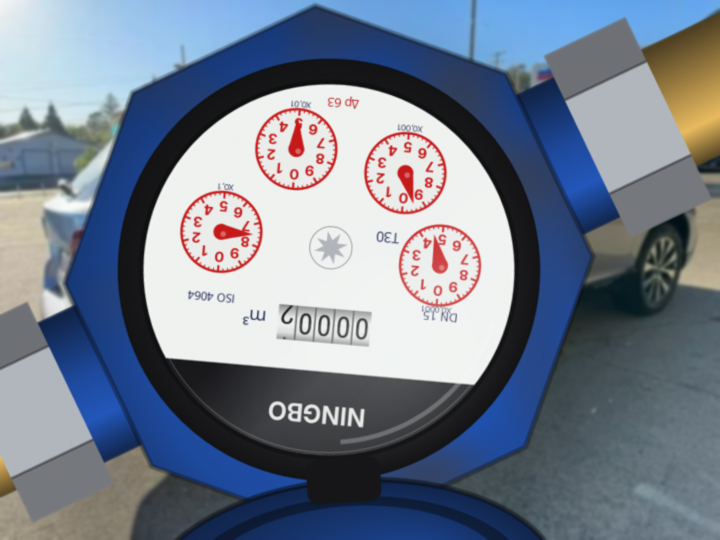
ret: {"value": 1.7494, "unit": "m³"}
